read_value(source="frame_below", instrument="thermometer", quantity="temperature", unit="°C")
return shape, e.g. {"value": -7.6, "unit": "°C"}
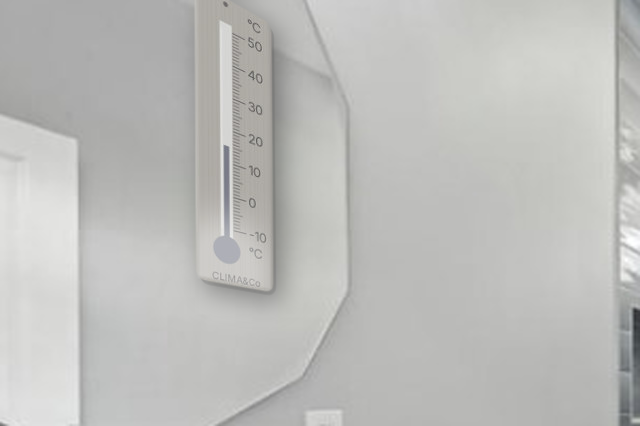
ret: {"value": 15, "unit": "°C"}
